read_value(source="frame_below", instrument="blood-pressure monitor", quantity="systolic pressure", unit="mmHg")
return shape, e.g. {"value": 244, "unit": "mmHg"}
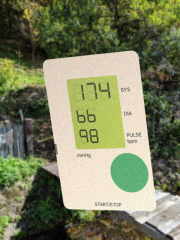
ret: {"value": 174, "unit": "mmHg"}
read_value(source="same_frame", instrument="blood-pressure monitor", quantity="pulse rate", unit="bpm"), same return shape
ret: {"value": 98, "unit": "bpm"}
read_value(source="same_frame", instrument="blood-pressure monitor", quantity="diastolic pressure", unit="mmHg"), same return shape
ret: {"value": 66, "unit": "mmHg"}
